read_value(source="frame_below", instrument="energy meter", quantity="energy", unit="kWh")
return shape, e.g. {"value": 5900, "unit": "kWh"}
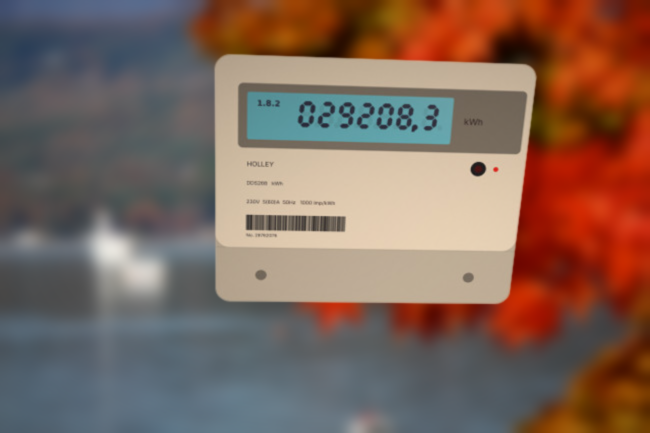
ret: {"value": 29208.3, "unit": "kWh"}
